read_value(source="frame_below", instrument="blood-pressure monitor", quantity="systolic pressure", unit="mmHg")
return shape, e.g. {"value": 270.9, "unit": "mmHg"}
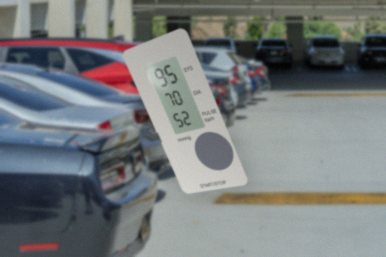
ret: {"value": 95, "unit": "mmHg"}
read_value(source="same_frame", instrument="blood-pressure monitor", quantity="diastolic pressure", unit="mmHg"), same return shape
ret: {"value": 70, "unit": "mmHg"}
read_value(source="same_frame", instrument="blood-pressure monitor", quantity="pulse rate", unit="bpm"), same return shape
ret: {"value": 52, "unit": "bpm"}
